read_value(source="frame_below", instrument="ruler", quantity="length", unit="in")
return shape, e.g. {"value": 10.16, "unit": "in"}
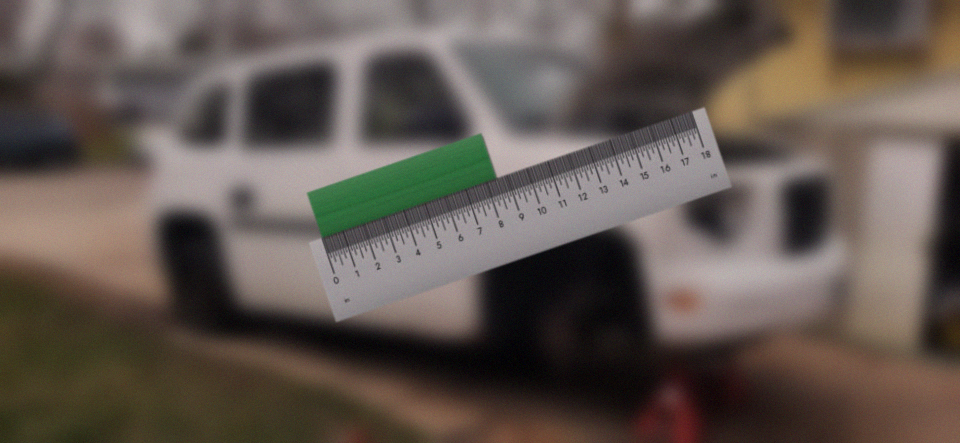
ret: {"value": 8.5, "unit": "in"}
